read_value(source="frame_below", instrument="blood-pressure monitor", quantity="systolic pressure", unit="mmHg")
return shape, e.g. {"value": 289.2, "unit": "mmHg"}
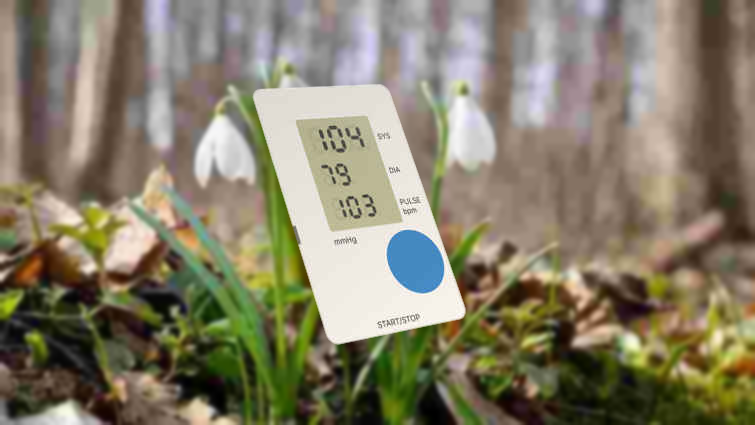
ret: {"value": 104, "unit": "mmHg"}
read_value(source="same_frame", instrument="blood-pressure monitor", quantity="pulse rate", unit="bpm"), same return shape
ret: {"value": 103, "unit": "bpm"}
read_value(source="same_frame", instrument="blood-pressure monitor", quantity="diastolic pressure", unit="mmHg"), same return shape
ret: {"value": 79, "unit": "mmHg"}
